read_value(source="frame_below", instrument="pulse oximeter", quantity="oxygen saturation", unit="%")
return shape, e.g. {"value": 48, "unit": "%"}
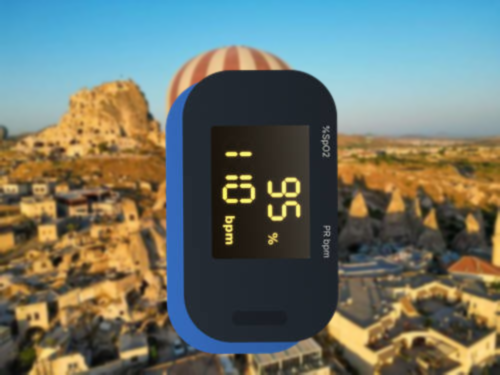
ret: {"value": 95, "unit": "%"}
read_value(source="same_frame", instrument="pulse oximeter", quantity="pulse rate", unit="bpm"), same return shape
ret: {"value": 110, "unit": "bpm"}
